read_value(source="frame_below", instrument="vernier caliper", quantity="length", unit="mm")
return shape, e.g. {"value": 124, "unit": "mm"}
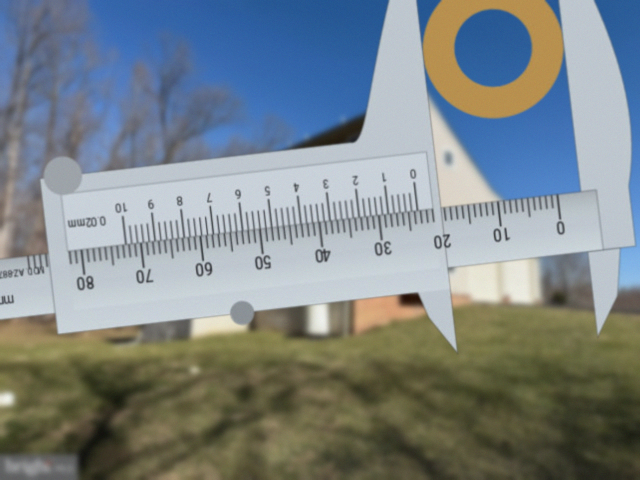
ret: {"value": 23.5, "unit": "mm"}
